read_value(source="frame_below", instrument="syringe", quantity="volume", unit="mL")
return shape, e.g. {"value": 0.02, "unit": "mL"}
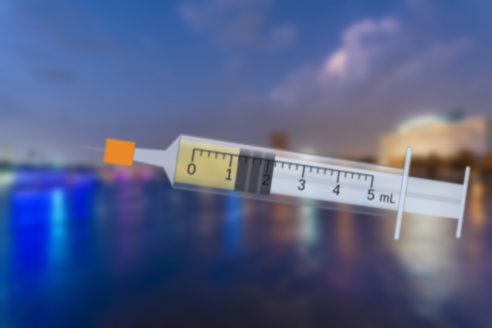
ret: {"value": 1.2, "unit": "mL"}
